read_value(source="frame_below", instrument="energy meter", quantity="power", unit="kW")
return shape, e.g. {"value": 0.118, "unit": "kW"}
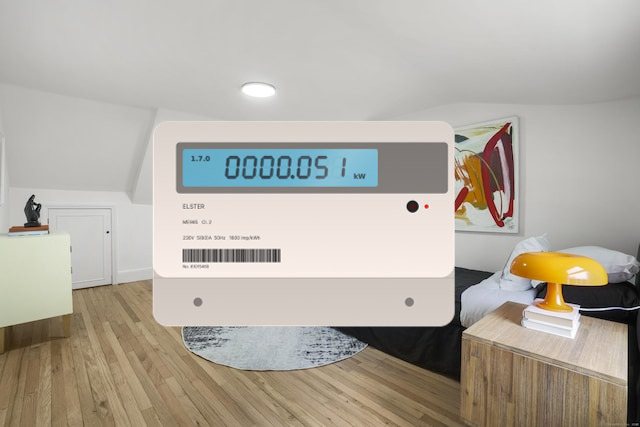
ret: {"value": 0.051, "unit": "kW"}
